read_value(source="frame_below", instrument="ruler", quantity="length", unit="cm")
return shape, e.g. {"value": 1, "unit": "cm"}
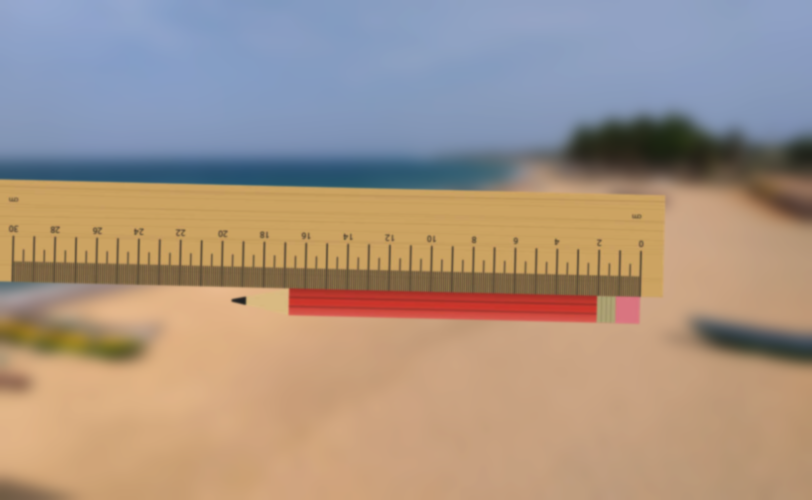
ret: {"value": 19.5, "unit": "cm"}
